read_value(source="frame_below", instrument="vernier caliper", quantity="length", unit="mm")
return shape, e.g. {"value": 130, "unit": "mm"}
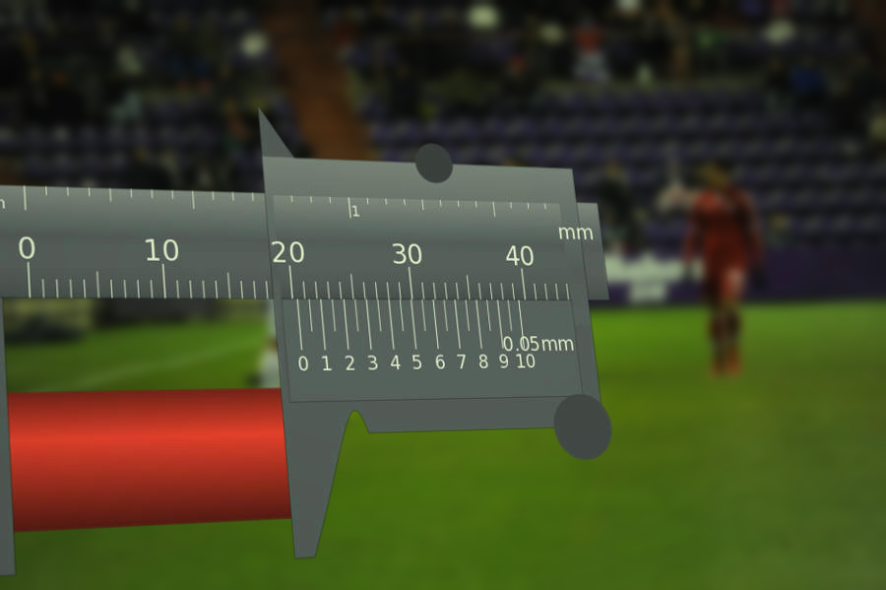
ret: {"value": 20.4, "unit": "mm"}
